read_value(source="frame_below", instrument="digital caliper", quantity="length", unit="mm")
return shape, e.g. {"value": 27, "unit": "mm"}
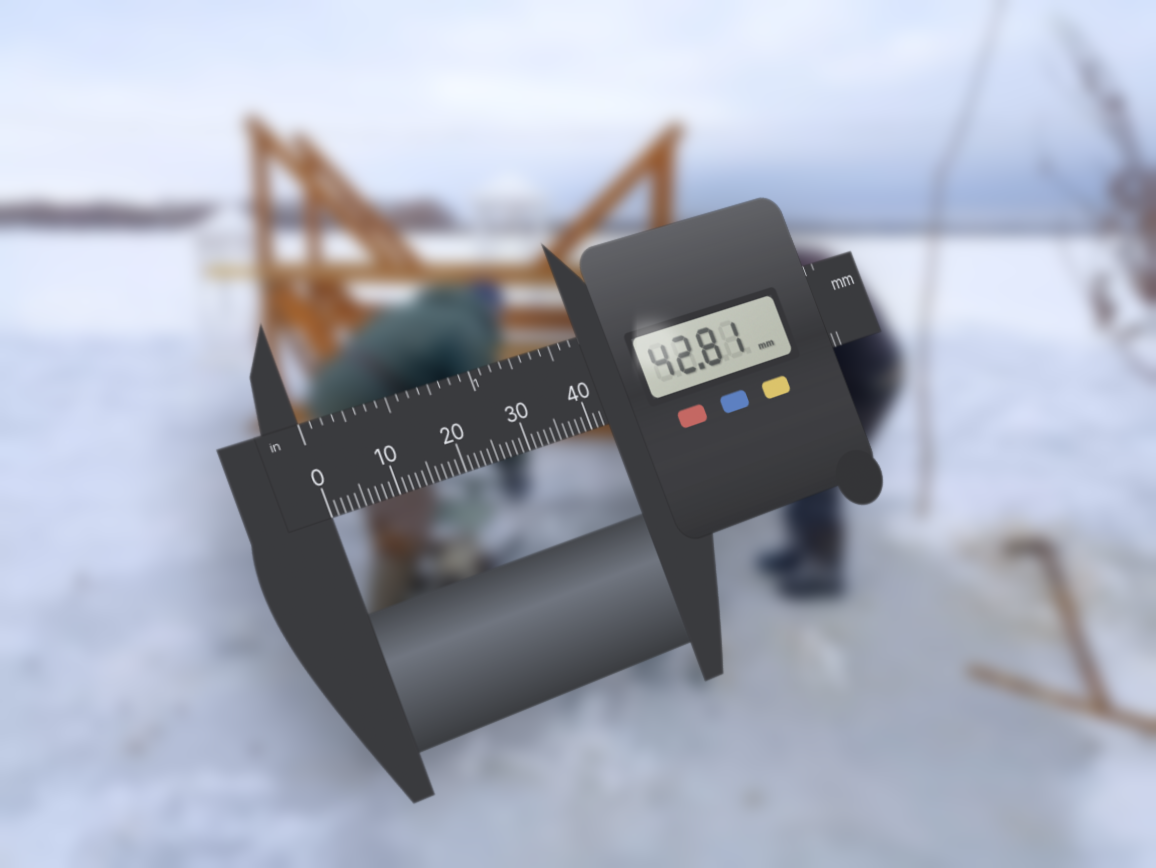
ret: {"value": 42.81, "unit": "mm"}
